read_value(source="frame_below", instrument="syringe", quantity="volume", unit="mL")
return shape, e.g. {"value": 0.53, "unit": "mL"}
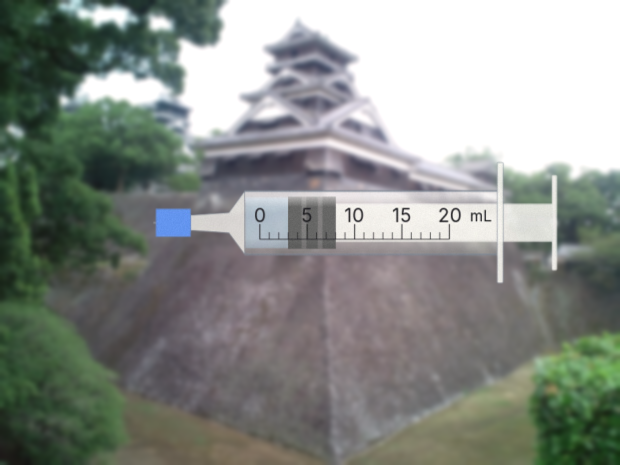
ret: {"value": 3, "unit": "mL"}
